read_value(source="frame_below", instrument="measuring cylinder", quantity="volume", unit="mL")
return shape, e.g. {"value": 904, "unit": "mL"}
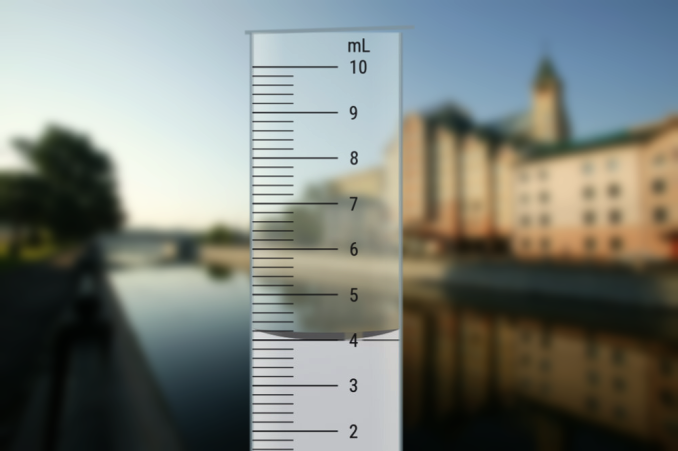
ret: {"value": 4, "unit": "mL"}
